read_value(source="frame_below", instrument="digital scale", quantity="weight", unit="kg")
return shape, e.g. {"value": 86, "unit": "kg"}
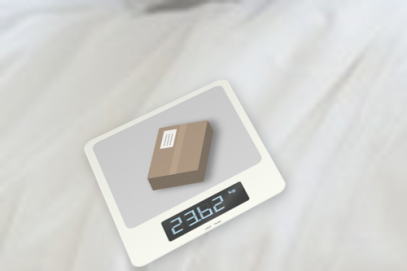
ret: {"value": 23.62, "unit": "kg"}
